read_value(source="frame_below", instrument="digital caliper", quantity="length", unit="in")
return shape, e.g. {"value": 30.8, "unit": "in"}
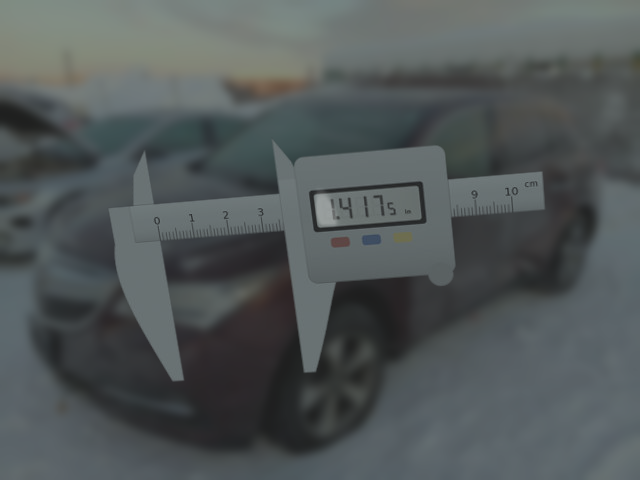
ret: {"value": 1.4175, "unit": "in"}
